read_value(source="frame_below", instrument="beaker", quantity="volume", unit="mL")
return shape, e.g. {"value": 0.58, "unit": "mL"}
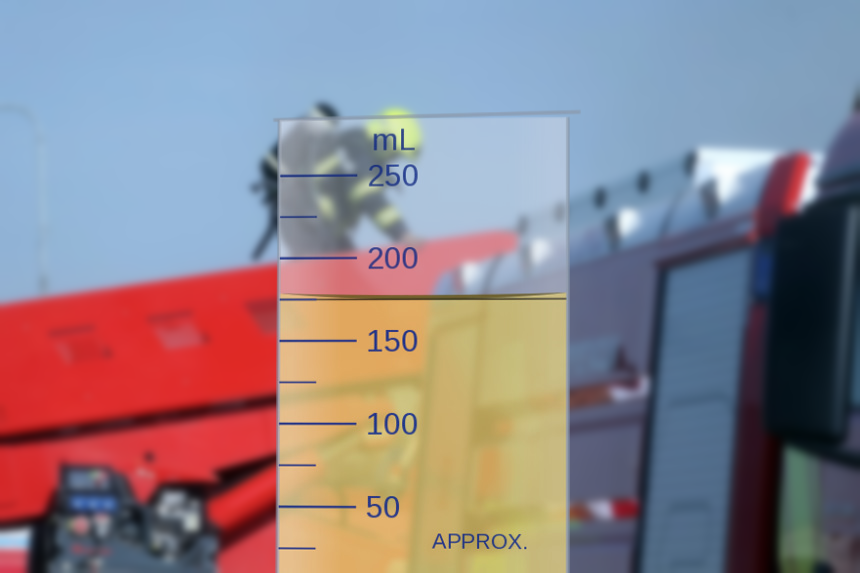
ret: {"value": 175, "unit": "mL"}
